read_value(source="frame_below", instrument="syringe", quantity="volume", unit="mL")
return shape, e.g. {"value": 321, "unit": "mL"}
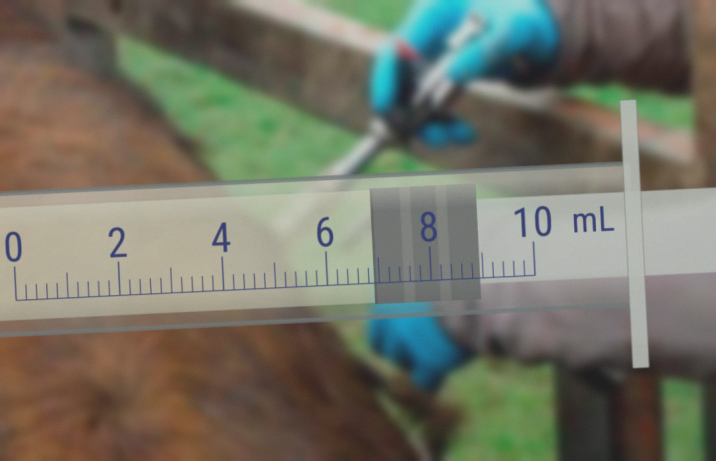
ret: {"value": 6.9, "unit": "mL"}
